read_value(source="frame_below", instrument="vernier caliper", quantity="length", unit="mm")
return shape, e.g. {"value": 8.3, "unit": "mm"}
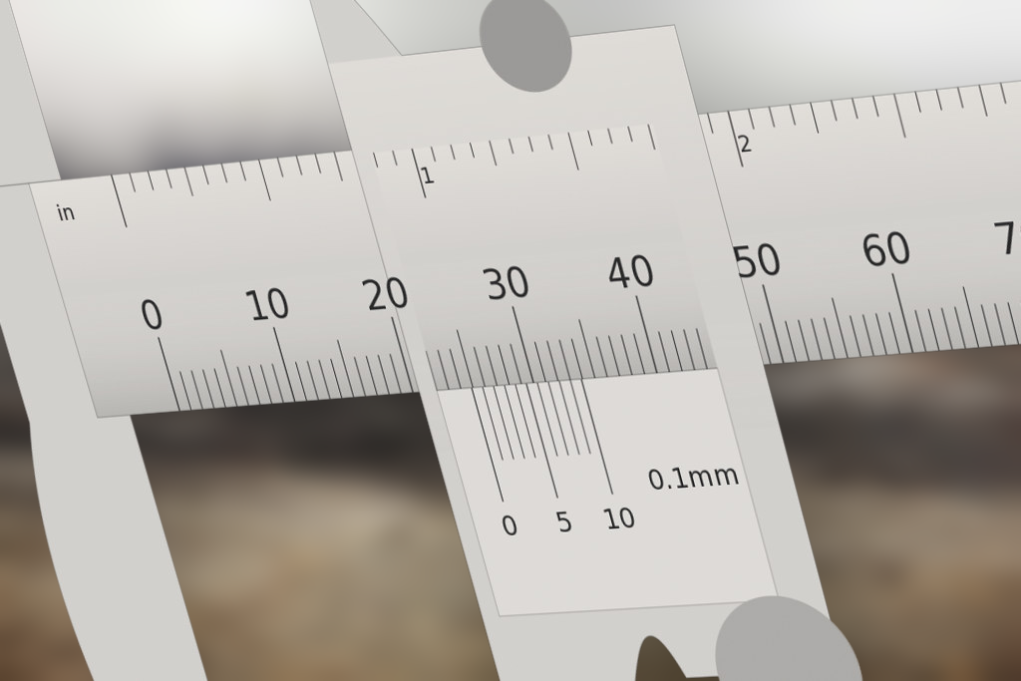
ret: {"value": 24.9, "unit": "mm"}
